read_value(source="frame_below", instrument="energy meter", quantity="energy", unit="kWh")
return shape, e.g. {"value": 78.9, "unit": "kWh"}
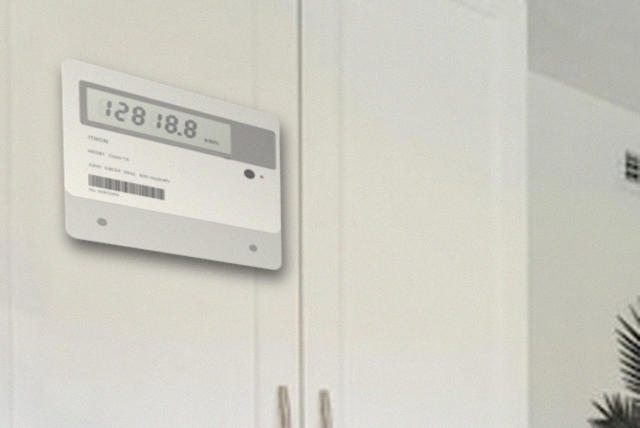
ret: {"value": 12818.8, "unit": "kWh"}
